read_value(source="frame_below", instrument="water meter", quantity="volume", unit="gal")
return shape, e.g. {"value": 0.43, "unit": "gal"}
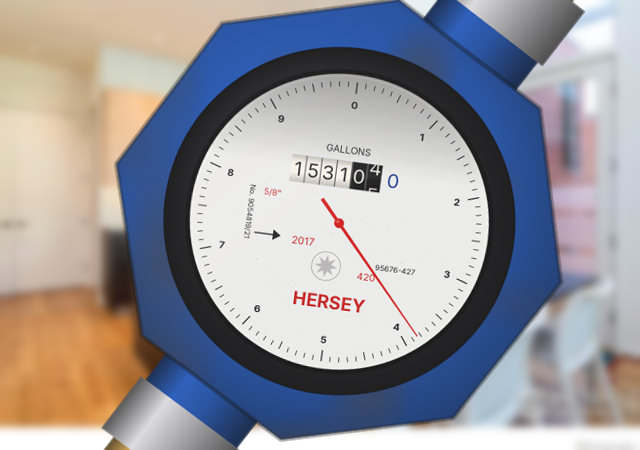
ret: {"value": 1531043.8, "unit": "gal"}
